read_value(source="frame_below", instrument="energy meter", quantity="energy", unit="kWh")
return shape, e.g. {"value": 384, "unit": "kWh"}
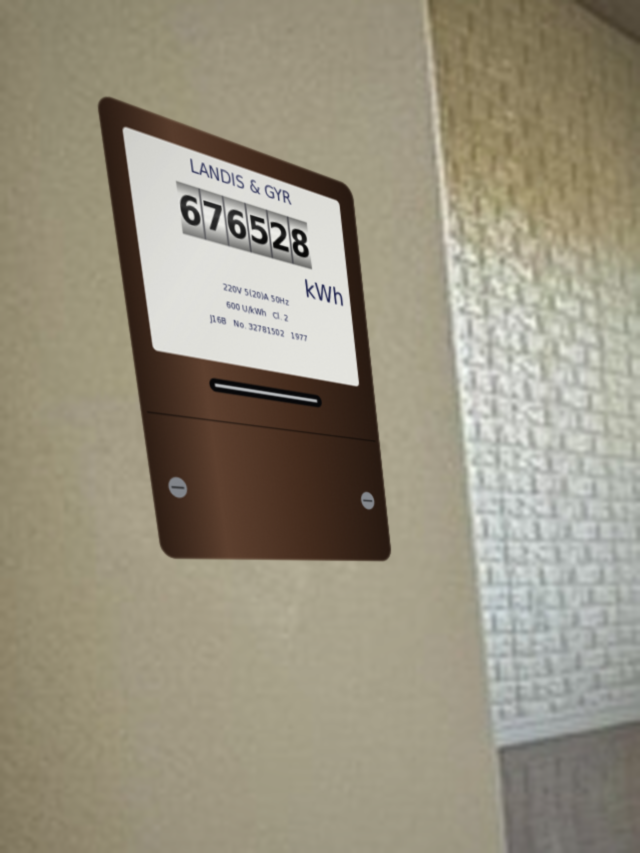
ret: {"value": 676528, "unit": "kWh"}
